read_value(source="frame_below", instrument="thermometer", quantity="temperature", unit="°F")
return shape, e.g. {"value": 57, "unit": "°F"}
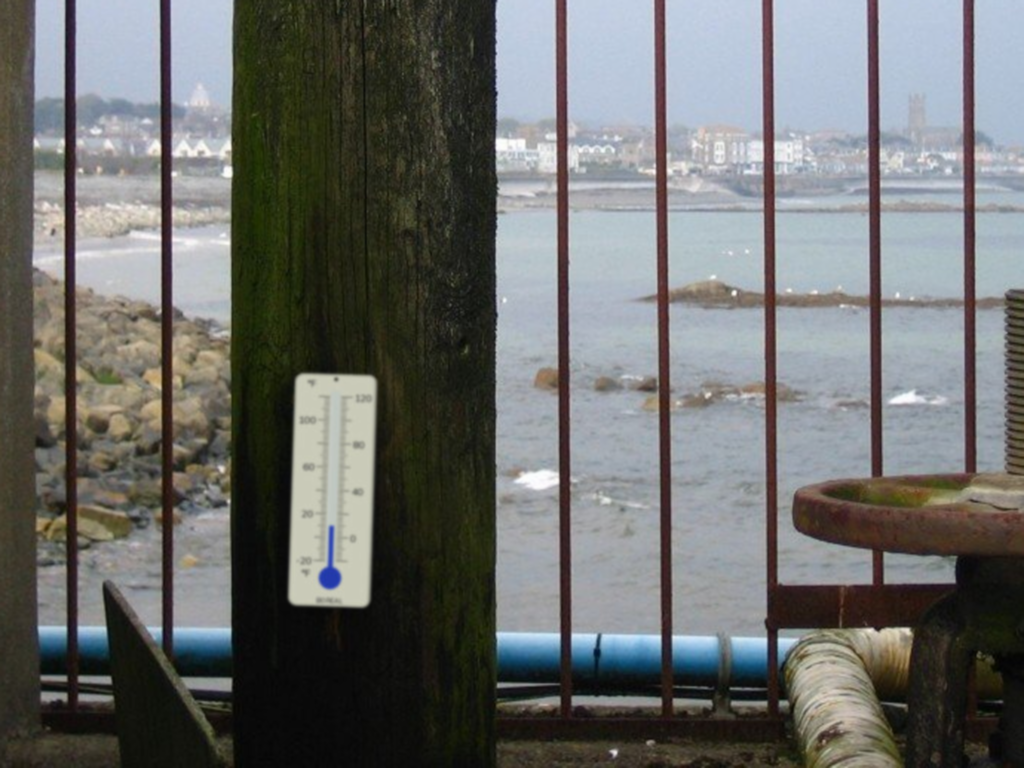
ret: {"value": 10, "unit": "°F"}
